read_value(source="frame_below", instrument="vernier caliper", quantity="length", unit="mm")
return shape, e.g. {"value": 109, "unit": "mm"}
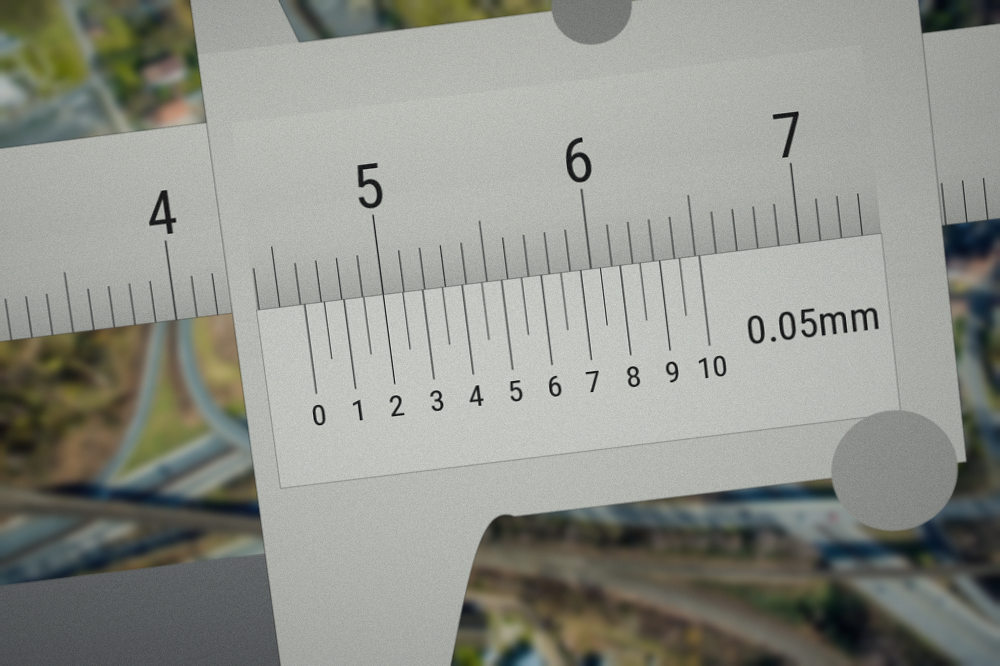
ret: {"value": 46.2, "unit": "mm"}
